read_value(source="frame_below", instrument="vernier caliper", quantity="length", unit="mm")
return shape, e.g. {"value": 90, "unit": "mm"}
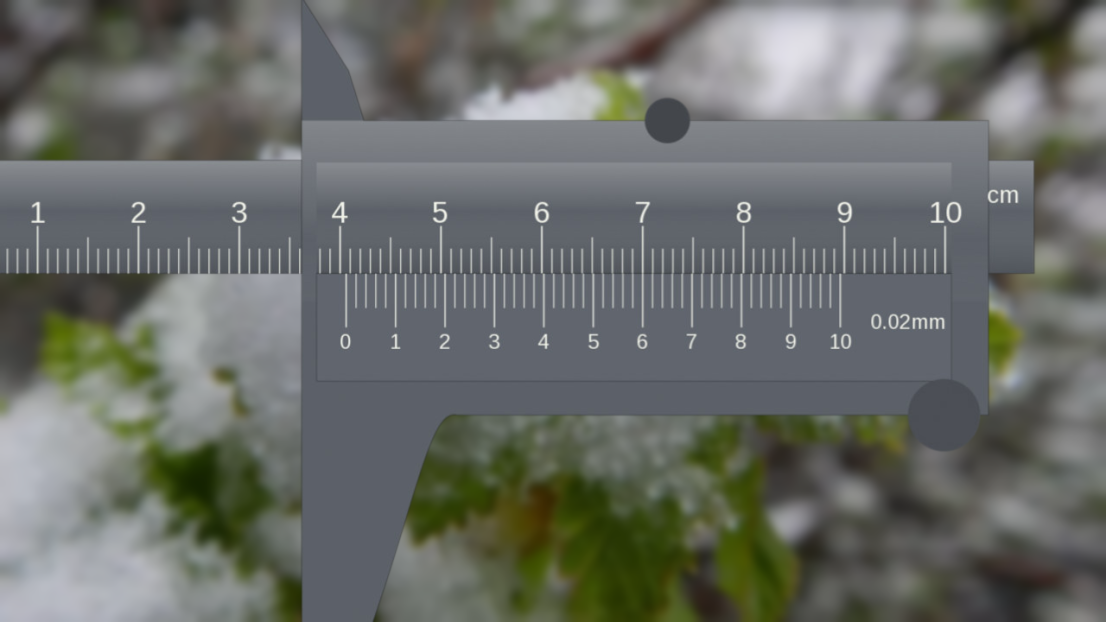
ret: {"value": 40.6, "unit": "mm"}
